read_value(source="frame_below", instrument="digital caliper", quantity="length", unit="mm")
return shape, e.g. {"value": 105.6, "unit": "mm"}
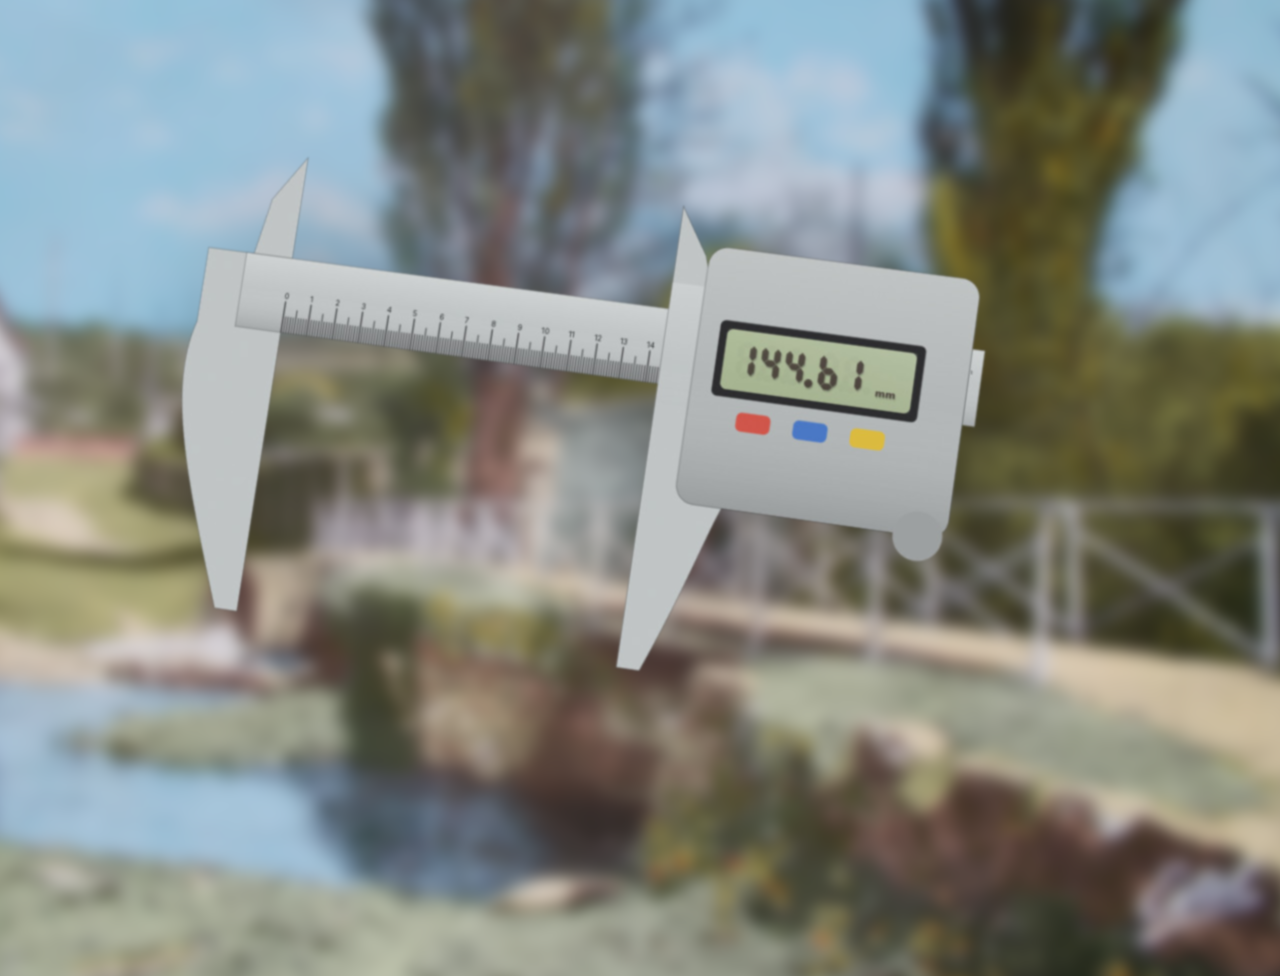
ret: {"value": 144.61, "unit": "mm"}
